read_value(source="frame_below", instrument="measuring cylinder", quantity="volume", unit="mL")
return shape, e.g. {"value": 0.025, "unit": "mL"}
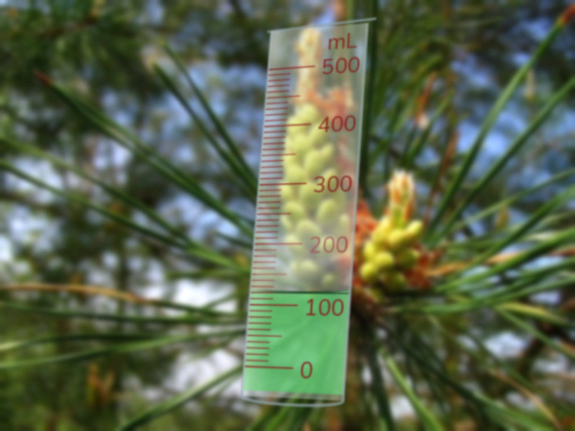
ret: {"value": 120, "unit": "mL"}
